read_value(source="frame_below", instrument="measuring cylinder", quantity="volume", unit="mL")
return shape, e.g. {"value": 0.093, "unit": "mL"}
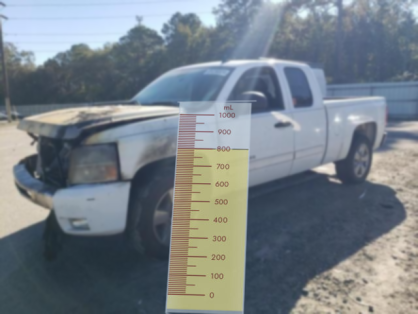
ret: {"value": 800, "unit": "mL"}
